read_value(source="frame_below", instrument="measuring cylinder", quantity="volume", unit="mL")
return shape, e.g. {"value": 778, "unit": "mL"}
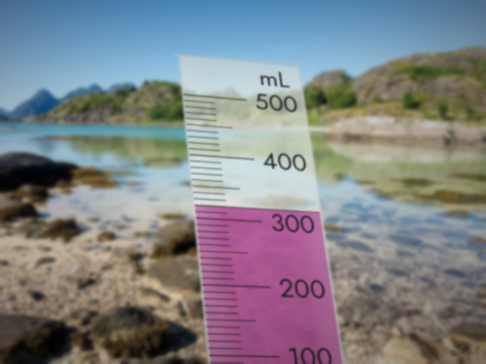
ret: {"value": 320, "unit": "mL"}
